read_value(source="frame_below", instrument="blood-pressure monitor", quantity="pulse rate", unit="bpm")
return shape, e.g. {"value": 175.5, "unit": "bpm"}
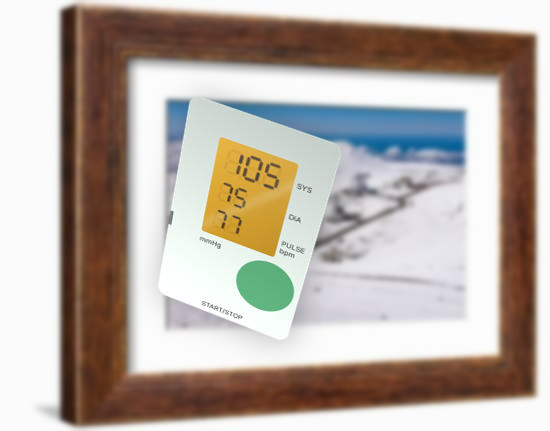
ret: {"value": 77, "unit": "bpm"}
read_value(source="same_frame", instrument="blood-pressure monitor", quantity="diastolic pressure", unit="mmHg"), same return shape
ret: {"value": 75, "unit": "mmHg"}
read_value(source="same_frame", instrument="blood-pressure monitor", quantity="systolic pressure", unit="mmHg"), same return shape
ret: {"value": 105, "unit": "mmHg"}
